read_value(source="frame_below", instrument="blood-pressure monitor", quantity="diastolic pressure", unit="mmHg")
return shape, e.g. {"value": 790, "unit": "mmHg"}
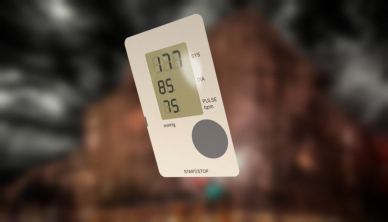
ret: {"value": 85, "unit": "mmHg"}
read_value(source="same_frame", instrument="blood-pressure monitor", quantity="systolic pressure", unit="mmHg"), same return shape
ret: {"value": 177, "unit": "mmHg"}
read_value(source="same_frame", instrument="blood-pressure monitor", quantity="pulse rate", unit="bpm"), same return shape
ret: {"value": 75, "unit": "bpm"}
